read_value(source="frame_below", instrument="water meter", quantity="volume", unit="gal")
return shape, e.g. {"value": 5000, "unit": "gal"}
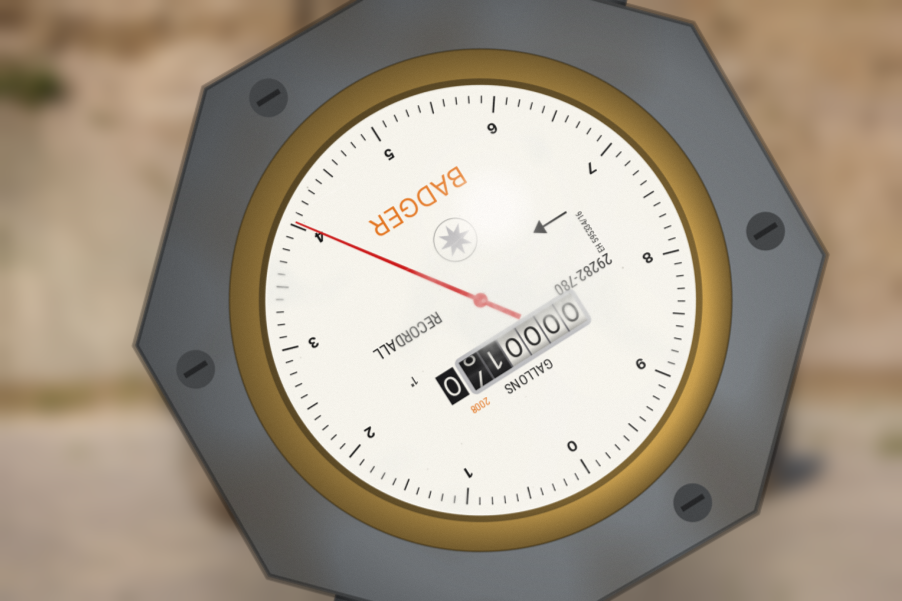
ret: {"value": 174.0, "unit": "gal"}
